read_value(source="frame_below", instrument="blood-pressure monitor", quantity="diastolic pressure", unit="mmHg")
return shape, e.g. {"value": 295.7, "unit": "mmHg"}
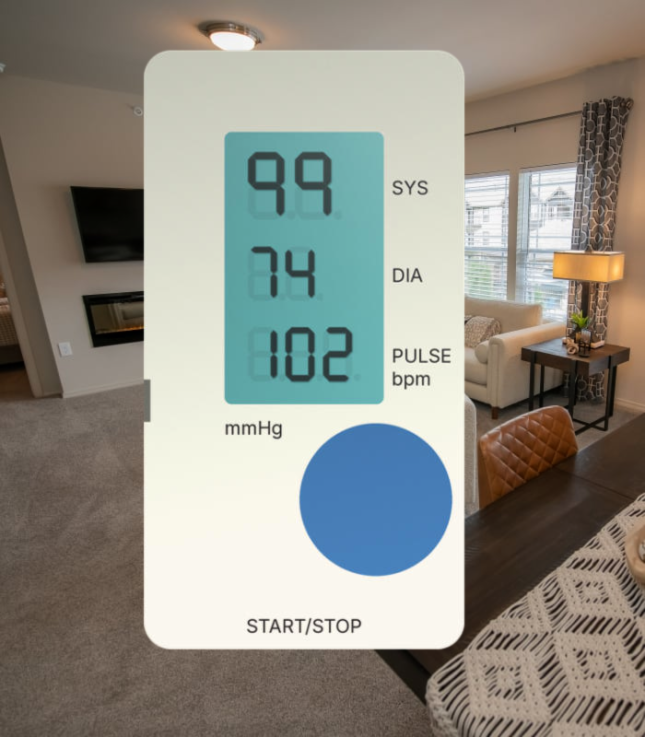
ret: {"value": 74, "unit": "mmHg"}
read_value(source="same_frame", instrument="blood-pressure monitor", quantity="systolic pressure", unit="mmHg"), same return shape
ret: {"value": 99, "unit": "mmHg"}
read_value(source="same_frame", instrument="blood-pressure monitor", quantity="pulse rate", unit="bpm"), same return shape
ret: {"value": 102, "unit": "bpm"}
